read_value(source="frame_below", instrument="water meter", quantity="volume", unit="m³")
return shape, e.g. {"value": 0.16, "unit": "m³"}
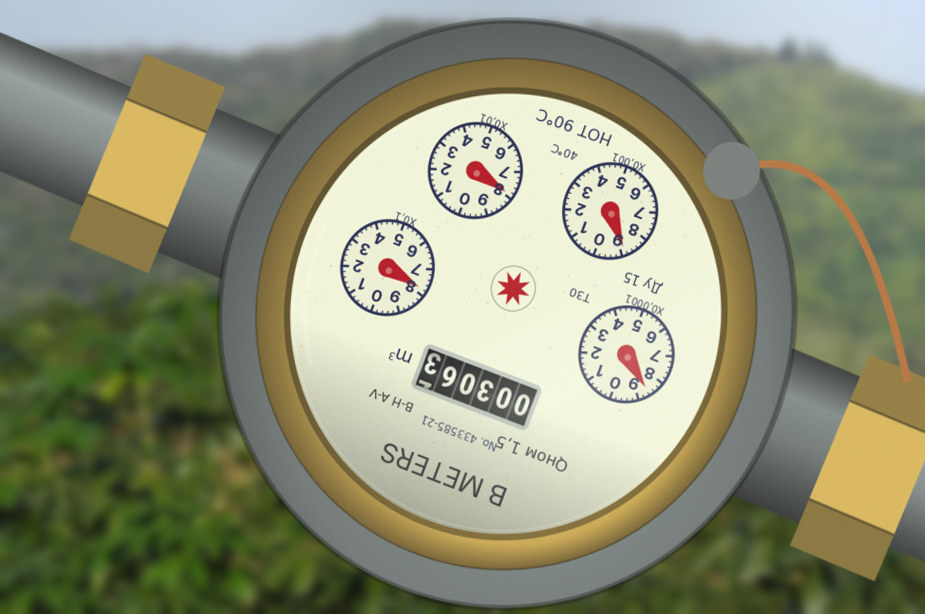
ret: {"value": 3062.7788, "unit": "m³"}
